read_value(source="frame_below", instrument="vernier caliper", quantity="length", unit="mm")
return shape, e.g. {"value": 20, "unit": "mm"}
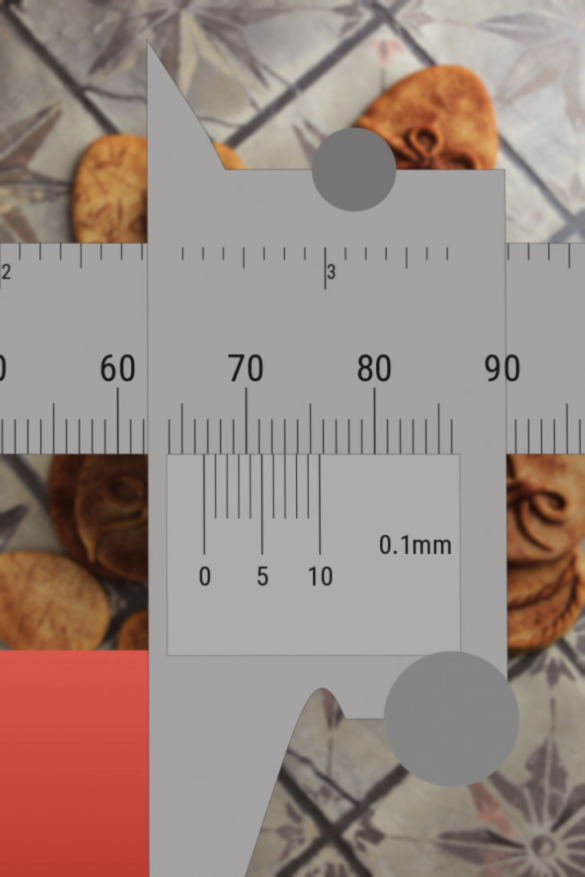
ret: {"value": 66.7, "unit": "mm"}
